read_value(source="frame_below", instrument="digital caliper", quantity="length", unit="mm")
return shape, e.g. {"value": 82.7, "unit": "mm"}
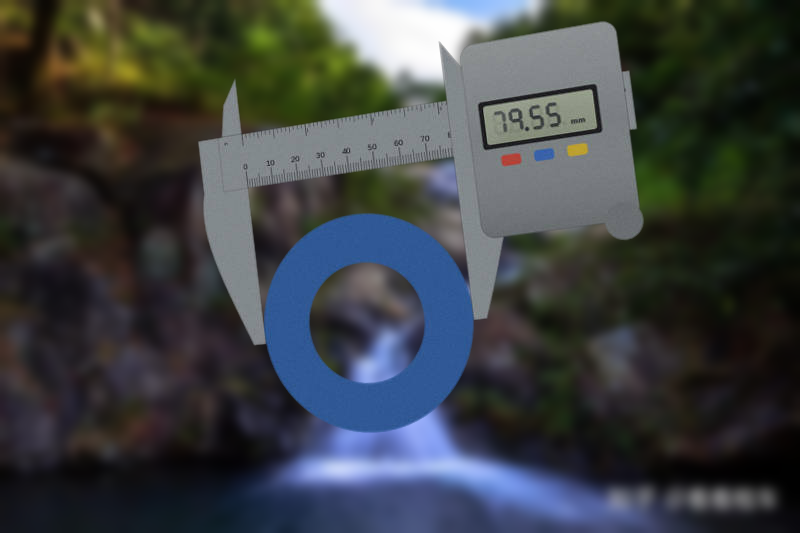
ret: {"value": 79.55, "unit": "mm"}
